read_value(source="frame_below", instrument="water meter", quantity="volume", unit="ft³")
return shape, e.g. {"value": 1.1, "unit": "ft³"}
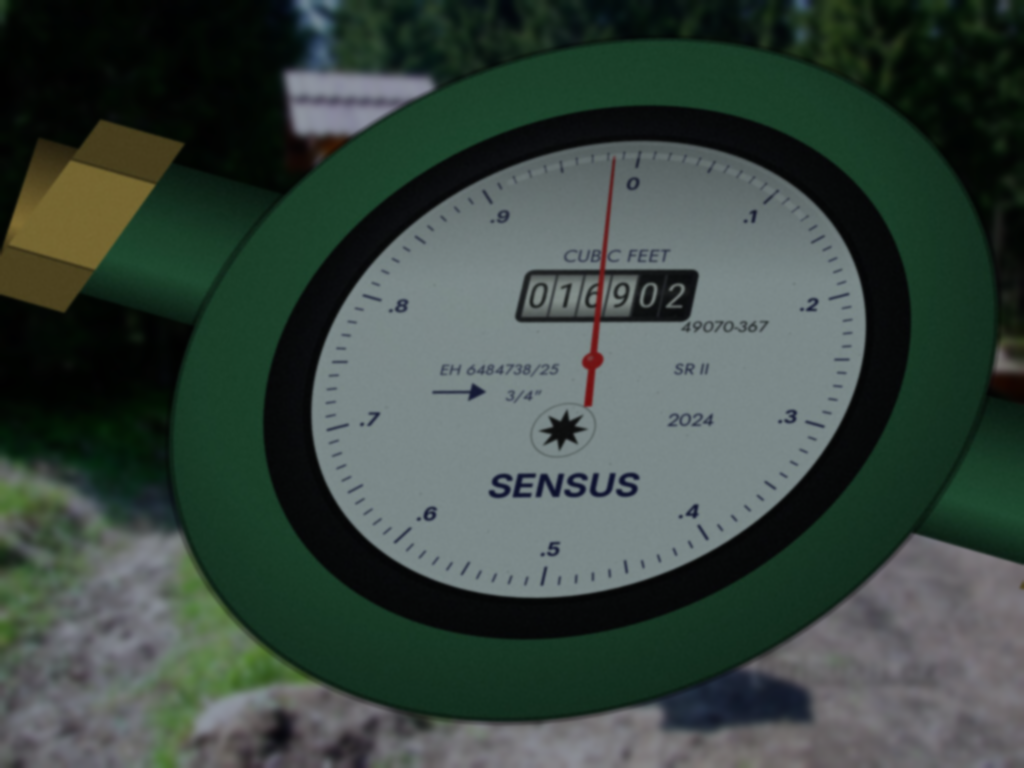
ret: {"value": 16901.98, "unit": "ft³"}
